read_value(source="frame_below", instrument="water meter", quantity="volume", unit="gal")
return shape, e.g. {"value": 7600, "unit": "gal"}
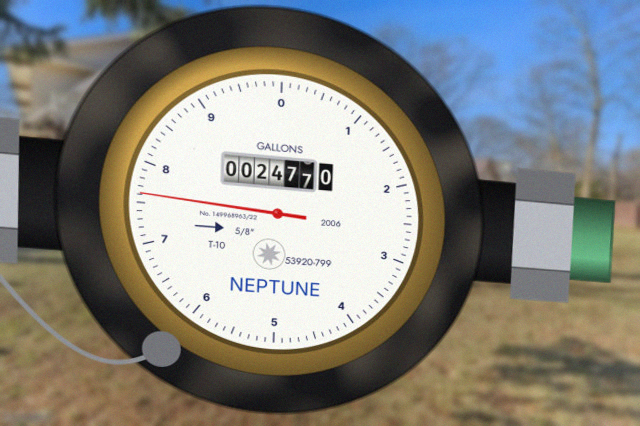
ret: {"value": 24767.6, "unit": "gal"}
